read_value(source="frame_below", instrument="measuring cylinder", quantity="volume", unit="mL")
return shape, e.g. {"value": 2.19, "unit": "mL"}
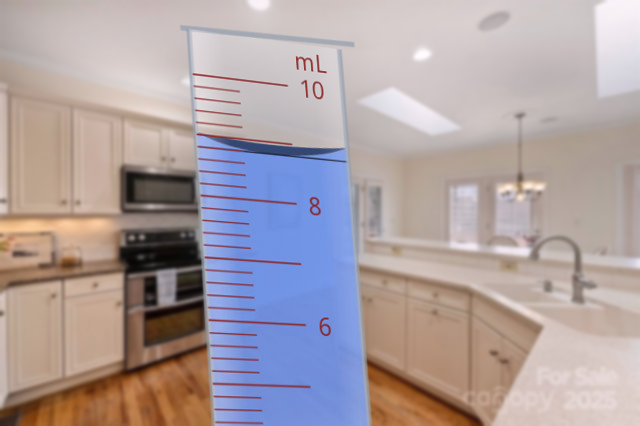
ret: {"value": 8.8, "unit": "mL"}
